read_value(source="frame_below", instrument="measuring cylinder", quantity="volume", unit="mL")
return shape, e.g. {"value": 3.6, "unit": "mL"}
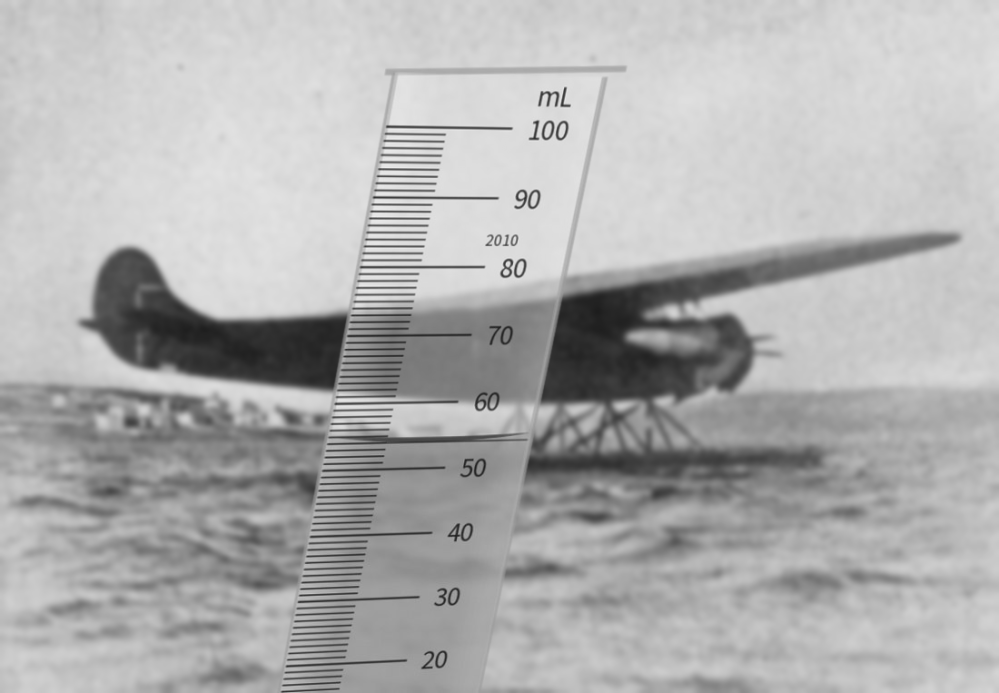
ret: {"value": 54, "unit": "mL"}
